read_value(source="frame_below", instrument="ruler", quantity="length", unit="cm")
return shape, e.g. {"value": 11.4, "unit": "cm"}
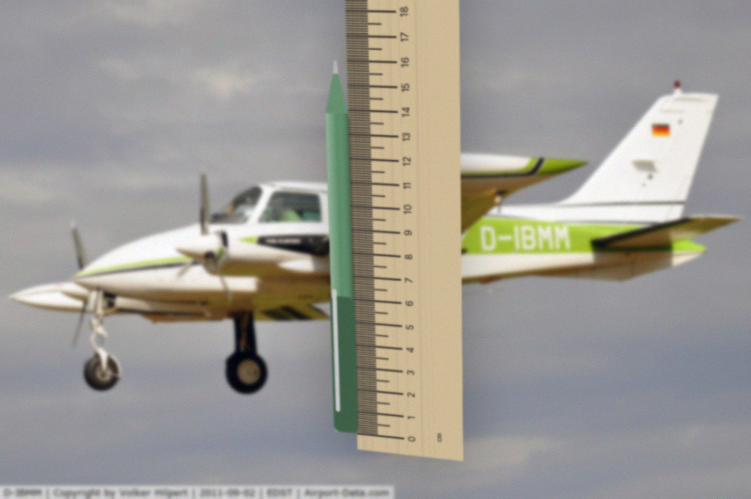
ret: {"value": 16, "unit": "cm"}
